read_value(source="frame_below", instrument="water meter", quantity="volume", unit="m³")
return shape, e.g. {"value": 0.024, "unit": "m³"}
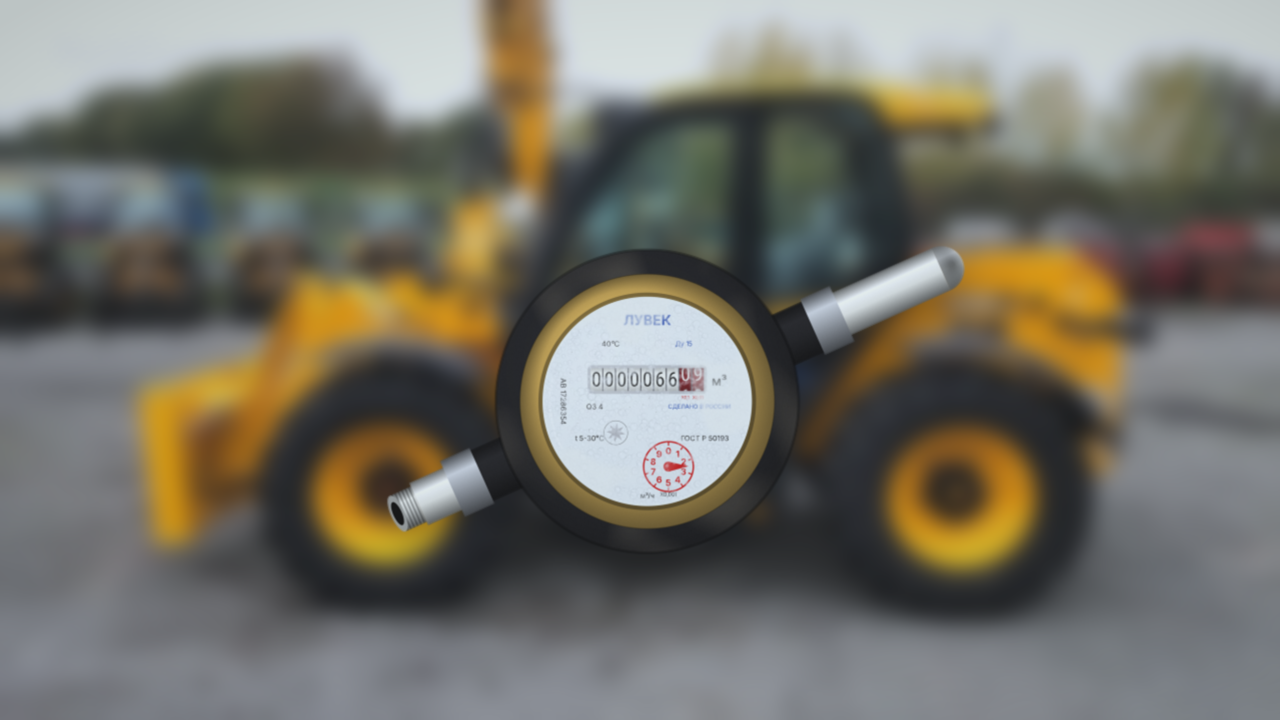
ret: {"value": 66.092, "unit": "m³"}
